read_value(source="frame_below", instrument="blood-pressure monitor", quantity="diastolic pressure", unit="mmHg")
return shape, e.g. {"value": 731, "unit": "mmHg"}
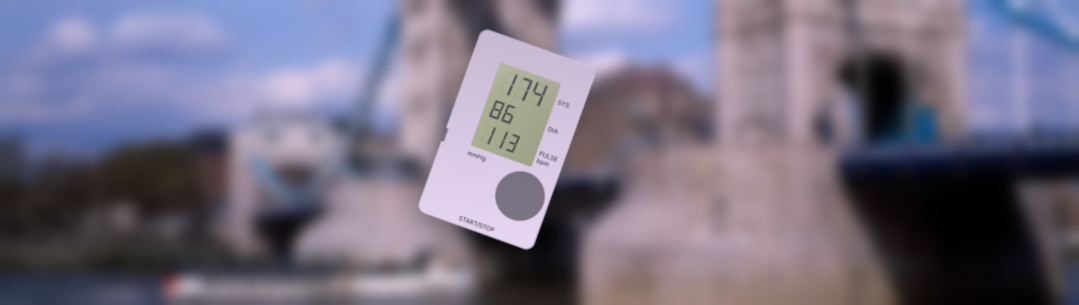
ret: {"value": 86, "unit": "mmHg"}
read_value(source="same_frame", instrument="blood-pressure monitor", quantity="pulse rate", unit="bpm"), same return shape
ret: {"value": 113, "unit": "bpm"}
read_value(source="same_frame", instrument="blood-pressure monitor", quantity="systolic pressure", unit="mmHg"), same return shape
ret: {"value": 174, "unit": "mmHg"}
